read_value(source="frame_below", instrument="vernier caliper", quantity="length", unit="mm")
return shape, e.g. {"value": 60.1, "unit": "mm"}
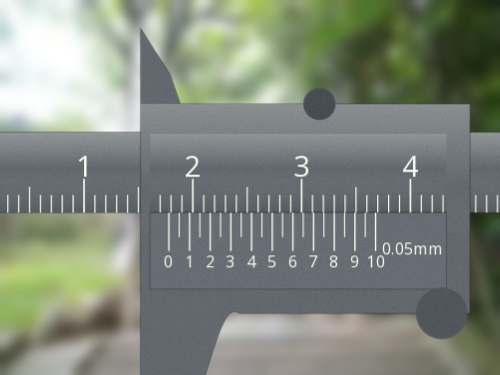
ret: {"value": 17.8, "unit": "mm"}
